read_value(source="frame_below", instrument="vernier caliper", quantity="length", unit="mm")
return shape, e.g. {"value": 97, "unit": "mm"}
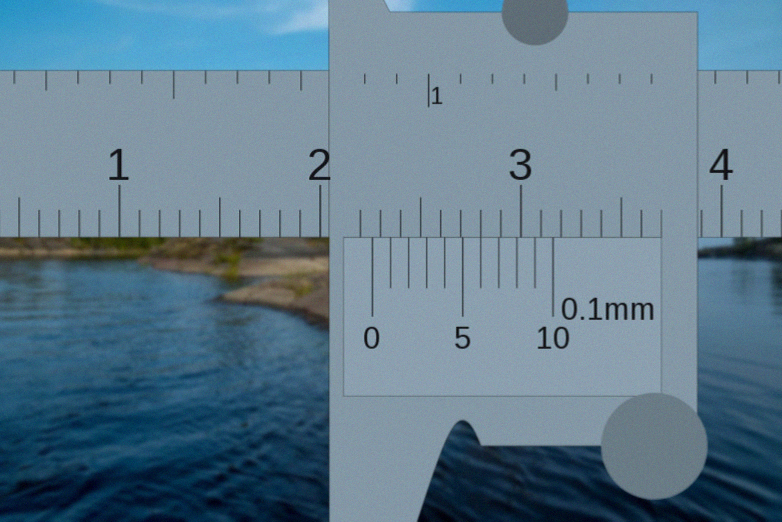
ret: {"value": 22.6, "unit": "mm"}
